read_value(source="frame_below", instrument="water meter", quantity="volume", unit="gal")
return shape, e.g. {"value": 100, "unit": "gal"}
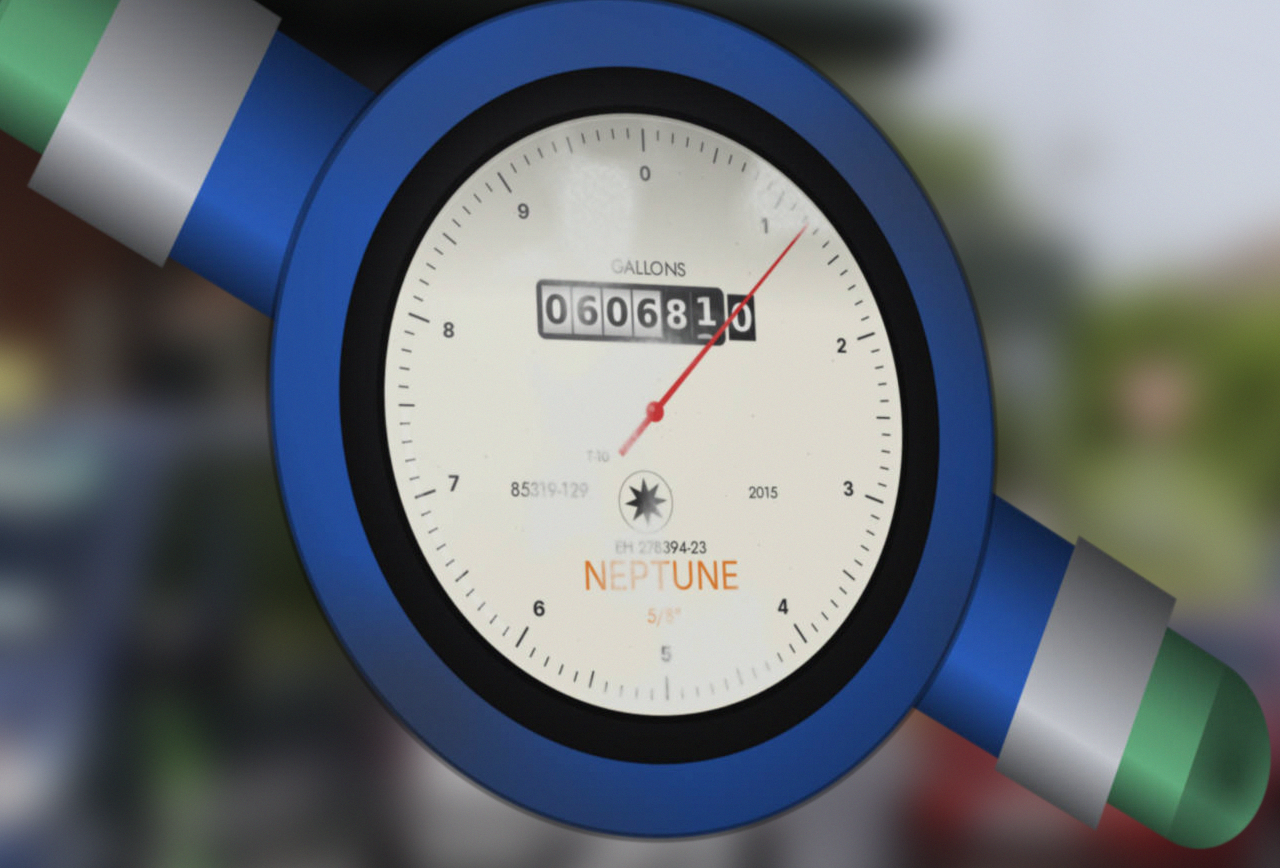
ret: {"value": 606811.2, "unit": "gal"}
